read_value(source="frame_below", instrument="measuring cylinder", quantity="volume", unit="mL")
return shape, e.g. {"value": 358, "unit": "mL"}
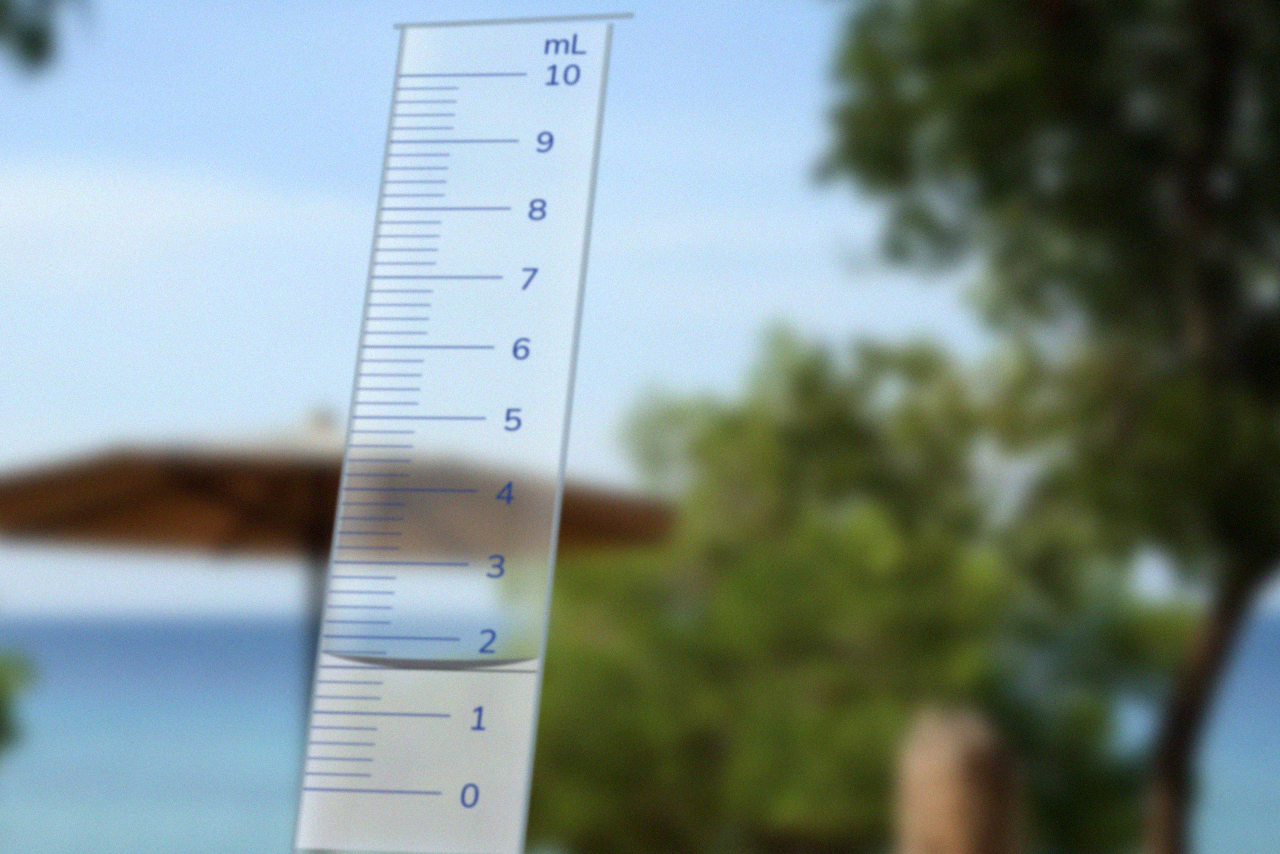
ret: {"value": 1.6, "unit": "mL"}
